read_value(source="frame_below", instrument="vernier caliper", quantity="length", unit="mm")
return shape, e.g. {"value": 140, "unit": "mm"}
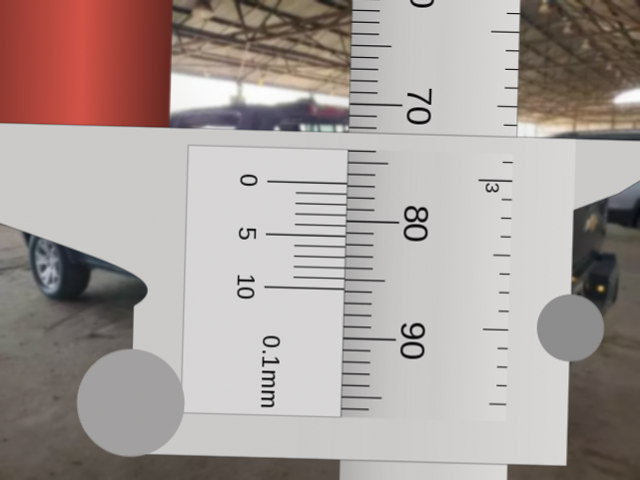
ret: {"value": 76.8, "unit": "mm"}
